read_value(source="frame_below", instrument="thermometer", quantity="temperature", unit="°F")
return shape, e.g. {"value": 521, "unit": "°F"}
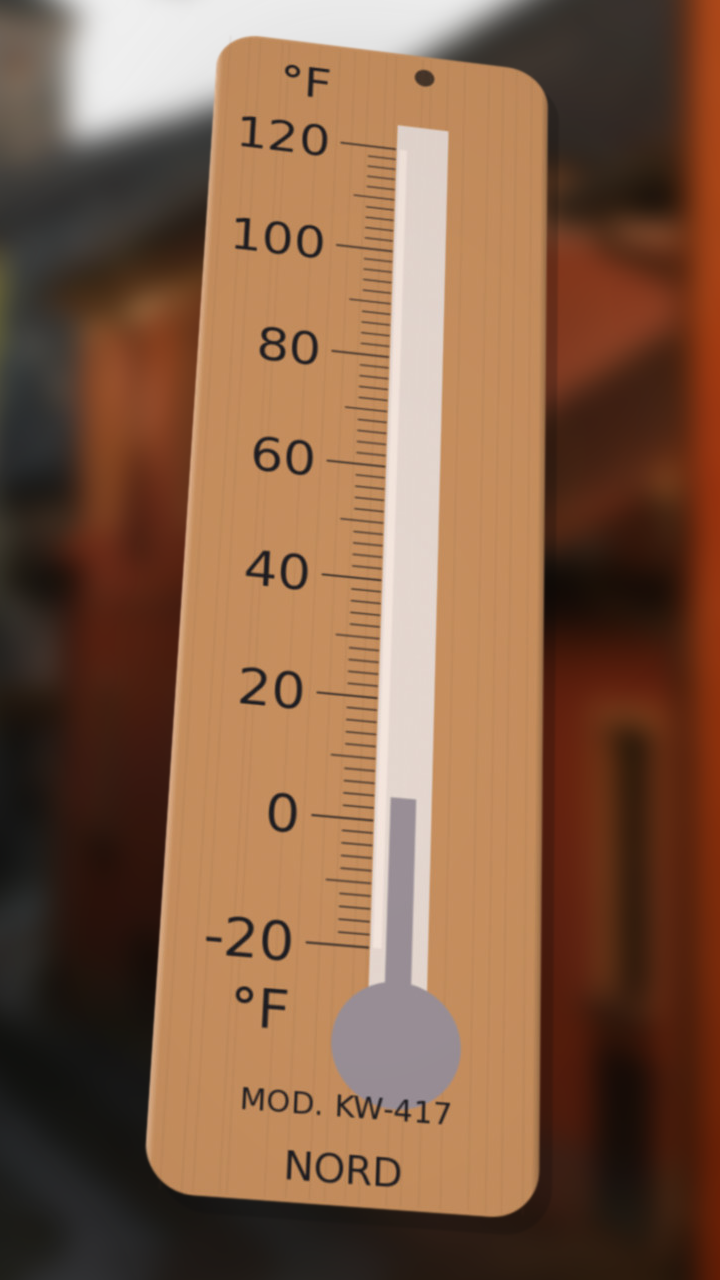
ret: {"value": 4, "unit": "°F"}
